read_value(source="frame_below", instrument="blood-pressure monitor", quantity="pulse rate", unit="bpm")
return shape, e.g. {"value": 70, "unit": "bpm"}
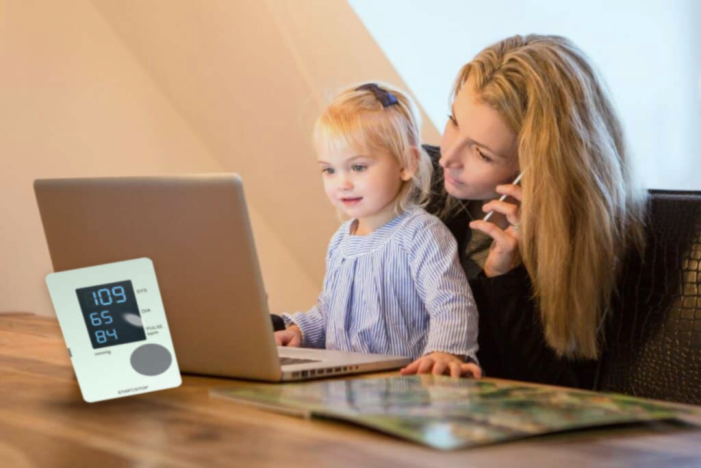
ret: {"value": 84, "unit": "bpm"}
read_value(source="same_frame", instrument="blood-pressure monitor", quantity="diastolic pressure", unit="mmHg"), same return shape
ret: {"value": 65, "unit": "mmHg"}
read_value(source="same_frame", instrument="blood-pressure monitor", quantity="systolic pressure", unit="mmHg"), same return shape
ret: {"value": 109, "unit": "mmHg"}
